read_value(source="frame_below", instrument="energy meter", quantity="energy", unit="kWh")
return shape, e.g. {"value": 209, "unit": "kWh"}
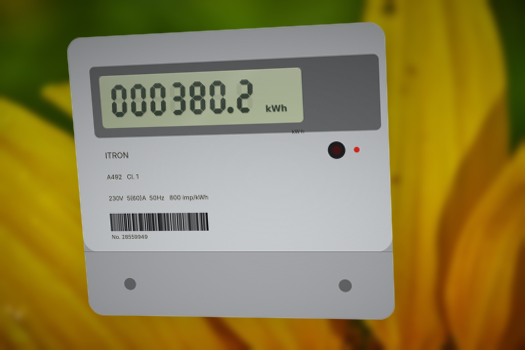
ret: {"value": 380.2, "unit": "kWh"}
